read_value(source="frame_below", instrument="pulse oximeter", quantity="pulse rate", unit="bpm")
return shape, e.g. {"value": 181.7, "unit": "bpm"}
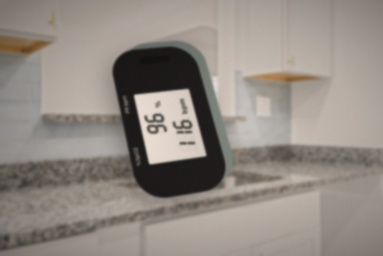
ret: {"value": 116, "unit": "bpm"}
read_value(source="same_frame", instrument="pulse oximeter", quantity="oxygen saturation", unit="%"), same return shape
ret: {"value": 96, "unit": "%"}
